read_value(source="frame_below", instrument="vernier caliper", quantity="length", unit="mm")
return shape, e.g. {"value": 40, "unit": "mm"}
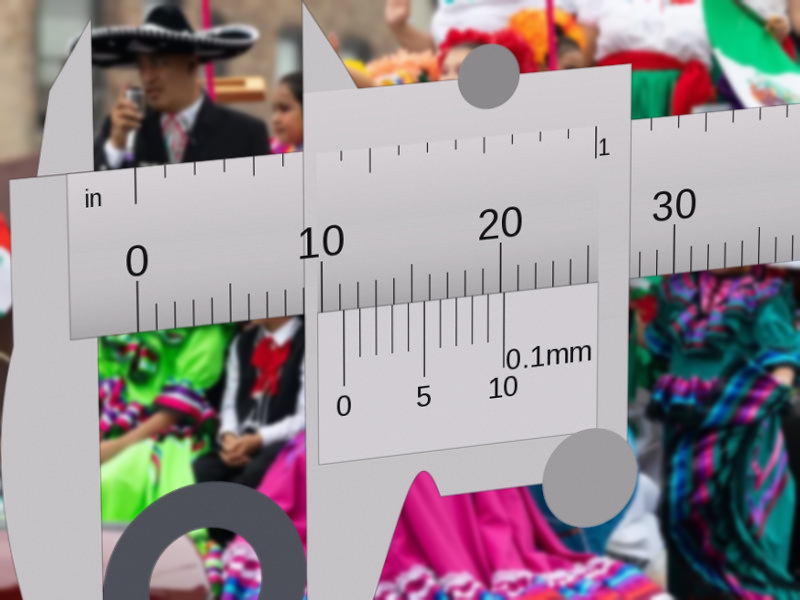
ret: {"value": 11.2, "unit": "mm"}
